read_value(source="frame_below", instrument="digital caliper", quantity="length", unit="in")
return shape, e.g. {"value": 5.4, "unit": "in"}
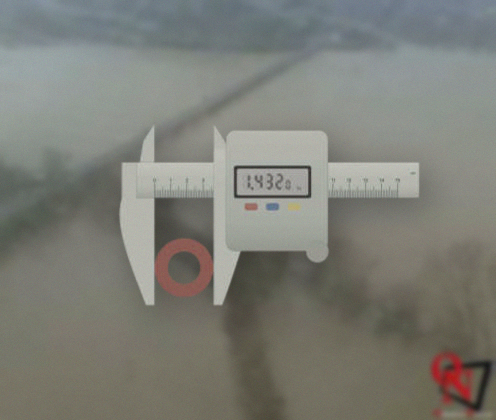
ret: {"value": 1.4320, "unit": "in"}
